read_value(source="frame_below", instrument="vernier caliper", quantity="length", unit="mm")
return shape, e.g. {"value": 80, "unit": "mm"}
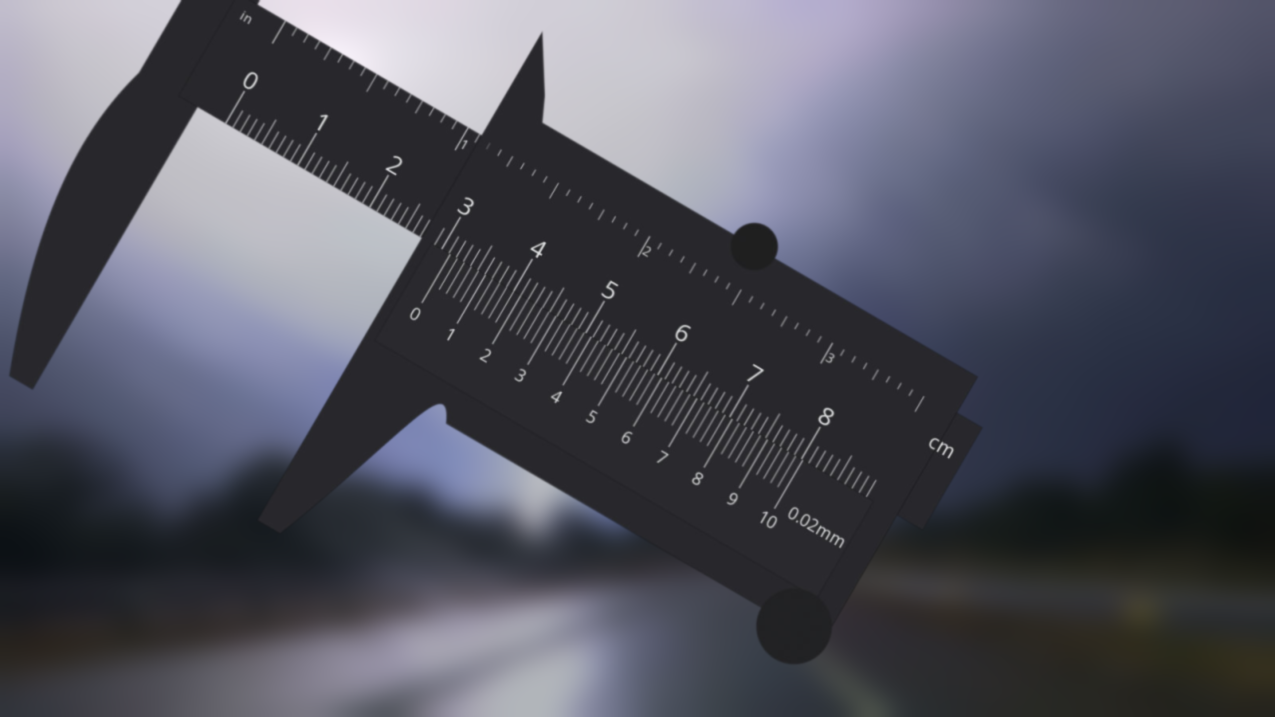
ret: {"value": 31.2, "unit": "mm"}
